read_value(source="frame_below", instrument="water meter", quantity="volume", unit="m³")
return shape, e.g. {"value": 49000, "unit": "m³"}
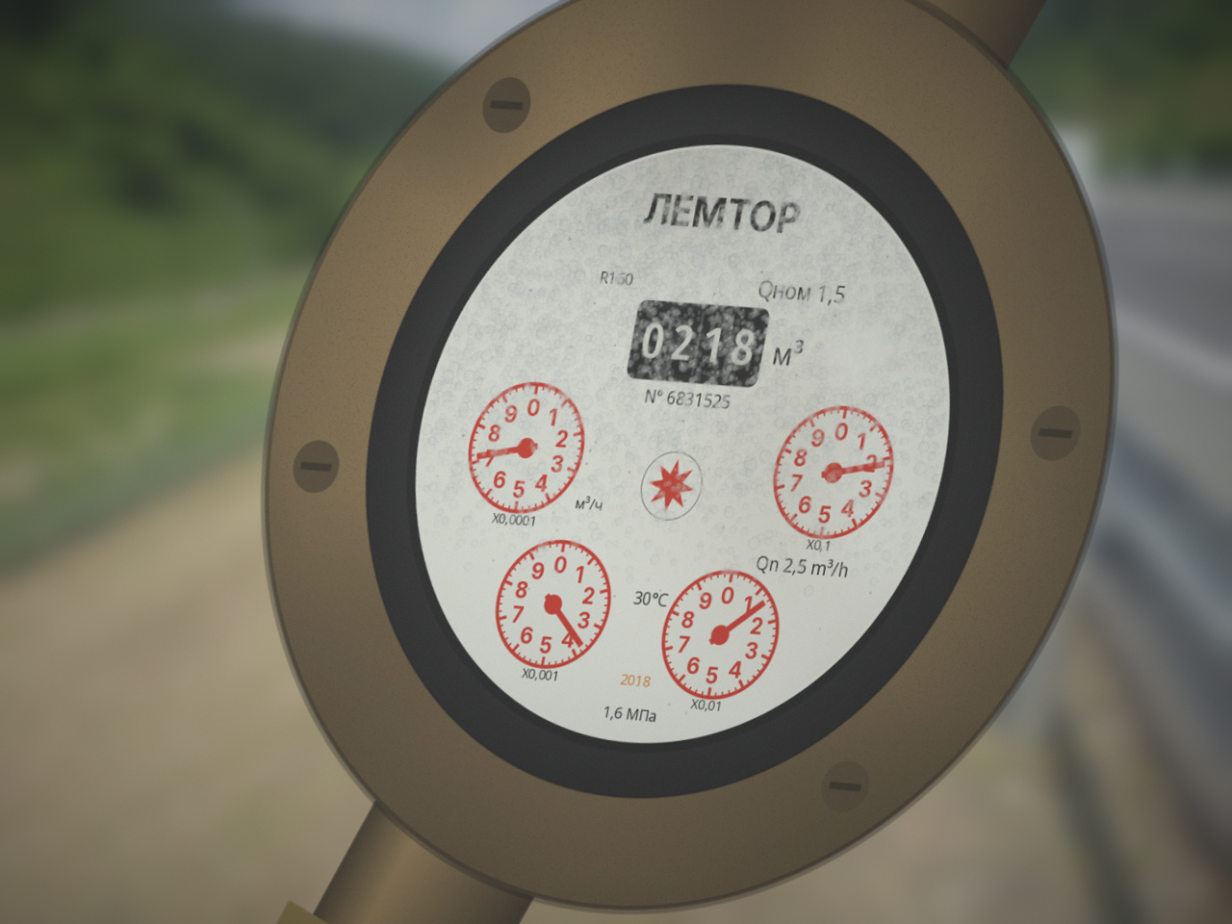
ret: {"value": 218.2137, "unit": "m³"}
